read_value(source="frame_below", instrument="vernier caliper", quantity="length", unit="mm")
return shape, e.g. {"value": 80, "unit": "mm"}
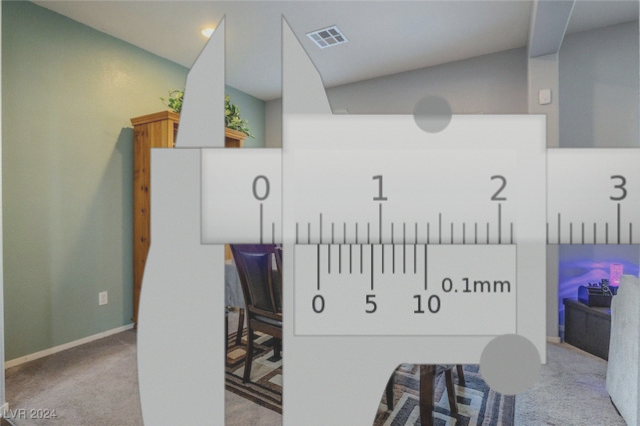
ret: {"value": 4.8, "unit": "mm"}
